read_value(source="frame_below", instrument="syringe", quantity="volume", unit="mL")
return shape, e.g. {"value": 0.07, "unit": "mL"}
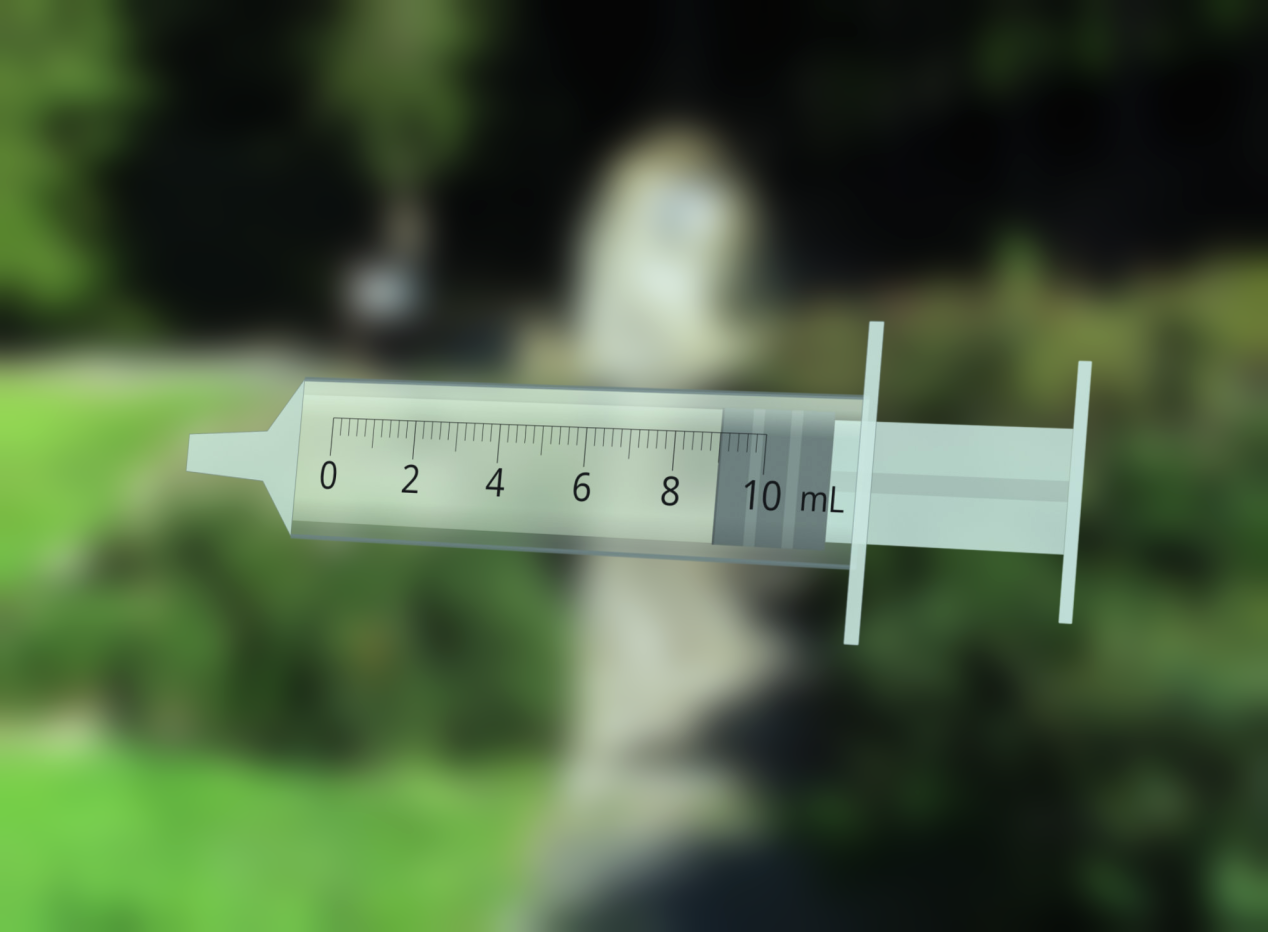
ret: {"value": 9, "unit": "mL"}
